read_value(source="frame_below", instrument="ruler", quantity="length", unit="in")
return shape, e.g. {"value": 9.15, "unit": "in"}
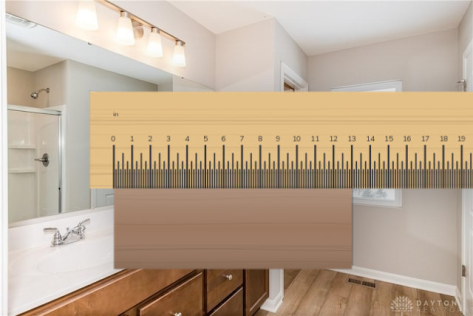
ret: {"value": 13, "unit": "in"}
